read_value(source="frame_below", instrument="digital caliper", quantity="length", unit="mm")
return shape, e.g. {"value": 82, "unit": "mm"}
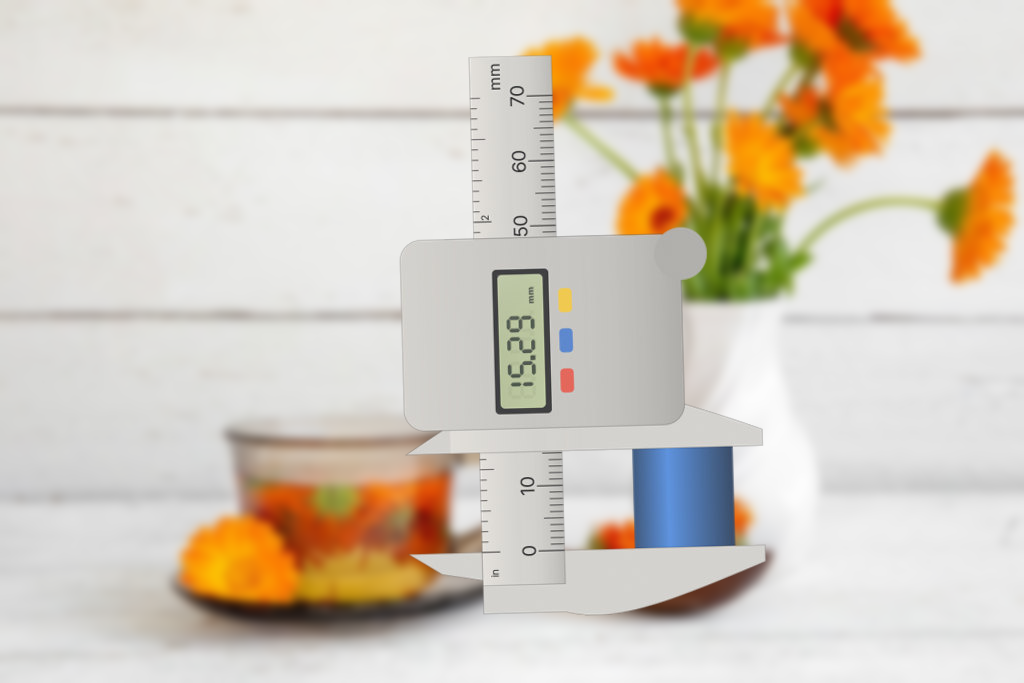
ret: {"value": 15.29, "unit": "mm"}
